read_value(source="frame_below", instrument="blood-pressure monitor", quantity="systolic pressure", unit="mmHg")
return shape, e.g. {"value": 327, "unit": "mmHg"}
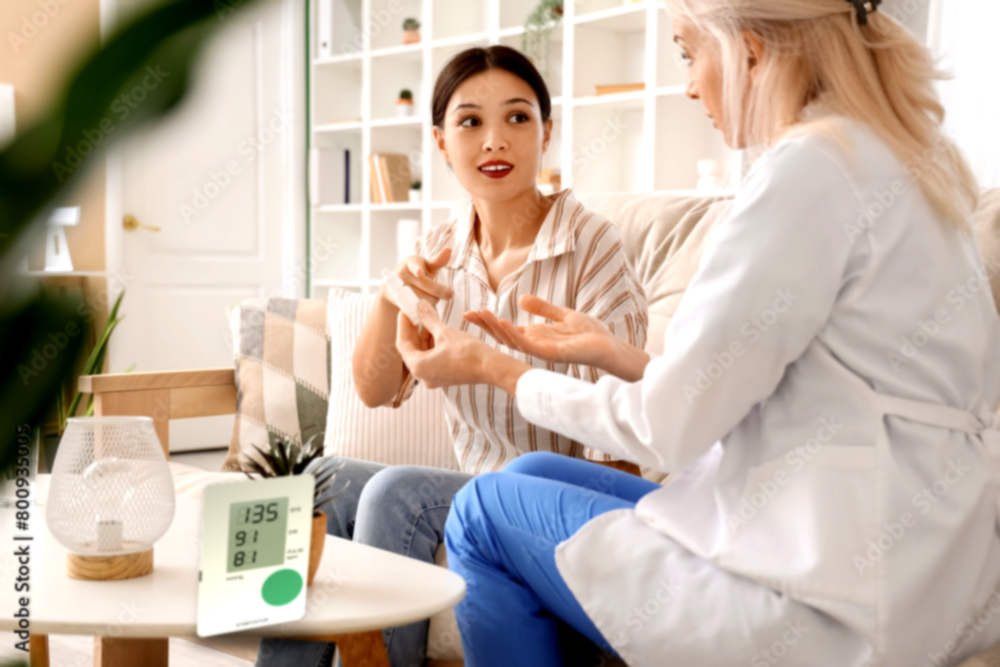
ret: {"value": 135, "unit": "mmHg"}
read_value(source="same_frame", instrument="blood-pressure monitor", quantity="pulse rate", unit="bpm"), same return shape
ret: {"value": 81, "unit": "bpm"}
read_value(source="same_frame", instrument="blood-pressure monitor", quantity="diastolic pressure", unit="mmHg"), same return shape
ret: {"value": 91, "unit": "mmHg"}
